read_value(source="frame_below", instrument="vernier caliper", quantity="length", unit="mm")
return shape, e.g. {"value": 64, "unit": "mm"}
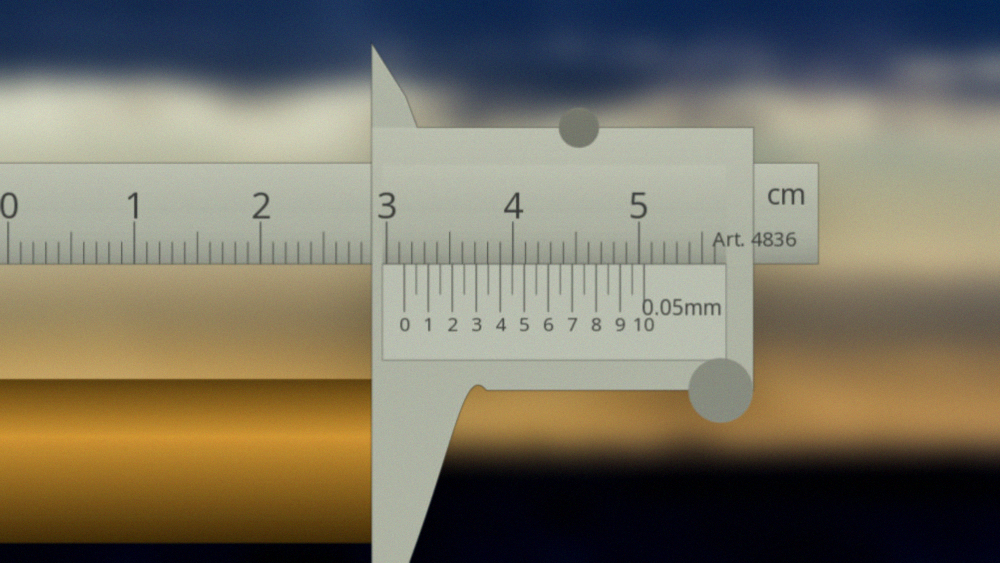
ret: {"value": 31.4, "unit": "mm"}
